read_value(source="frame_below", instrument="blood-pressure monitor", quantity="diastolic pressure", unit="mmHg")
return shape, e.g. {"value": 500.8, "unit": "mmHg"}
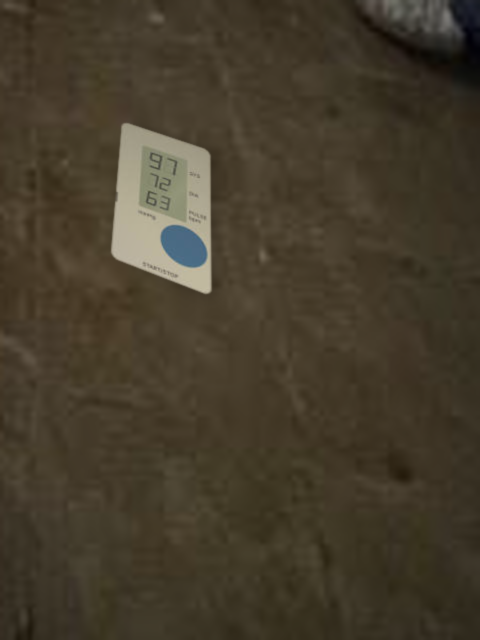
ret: {"value": 72, "unit": "mmHg"}
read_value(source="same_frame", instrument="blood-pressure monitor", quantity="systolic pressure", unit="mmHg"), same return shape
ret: {"value": 97, "unit": "mmHg"}
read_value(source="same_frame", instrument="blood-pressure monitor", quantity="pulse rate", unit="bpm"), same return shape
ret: {"value": 63, "unit": "bpm"}
